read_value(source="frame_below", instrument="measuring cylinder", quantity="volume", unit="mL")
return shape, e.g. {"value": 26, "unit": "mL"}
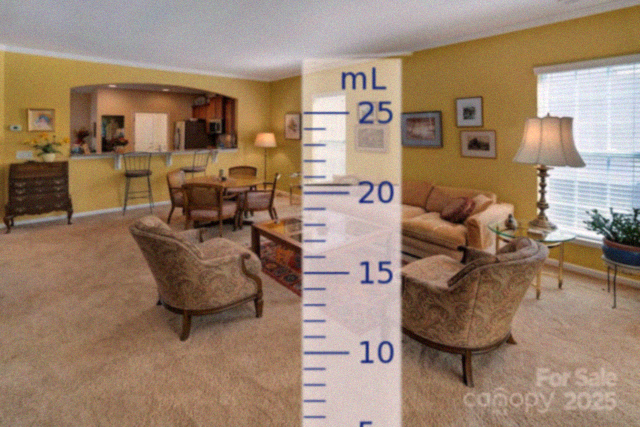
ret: {"value": 20.5, "unit": "mL"}
